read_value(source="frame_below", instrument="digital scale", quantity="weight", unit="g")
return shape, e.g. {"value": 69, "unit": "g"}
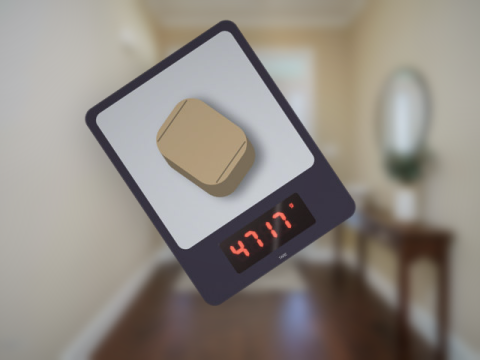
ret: {"value": 4717, "unit": "g"}
